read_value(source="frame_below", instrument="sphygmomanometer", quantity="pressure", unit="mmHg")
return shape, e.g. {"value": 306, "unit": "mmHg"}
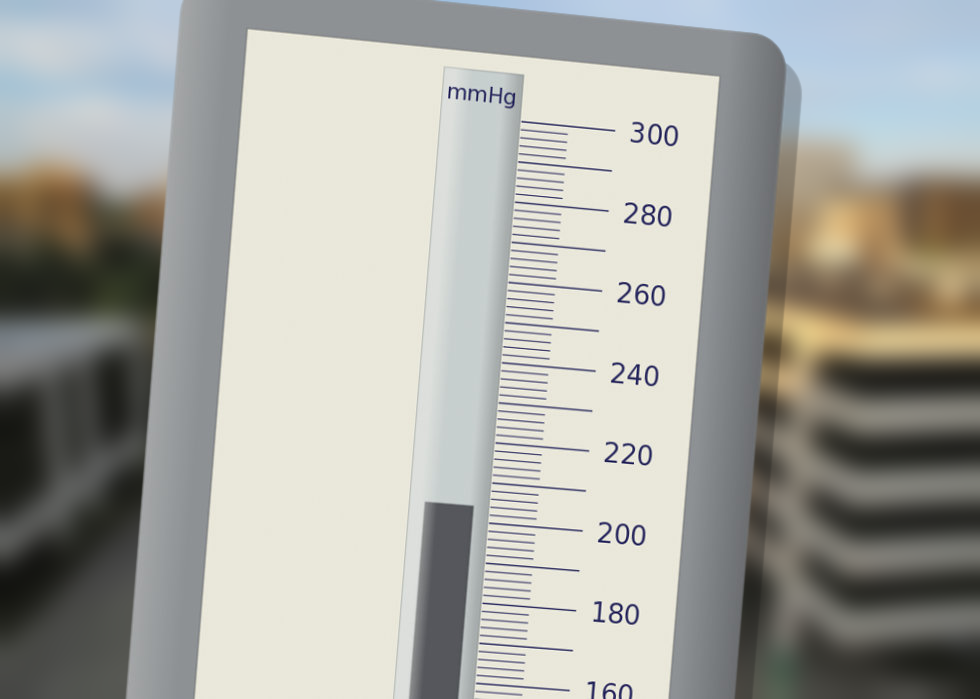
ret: {"value": 204, "unit": "mmHg"}
